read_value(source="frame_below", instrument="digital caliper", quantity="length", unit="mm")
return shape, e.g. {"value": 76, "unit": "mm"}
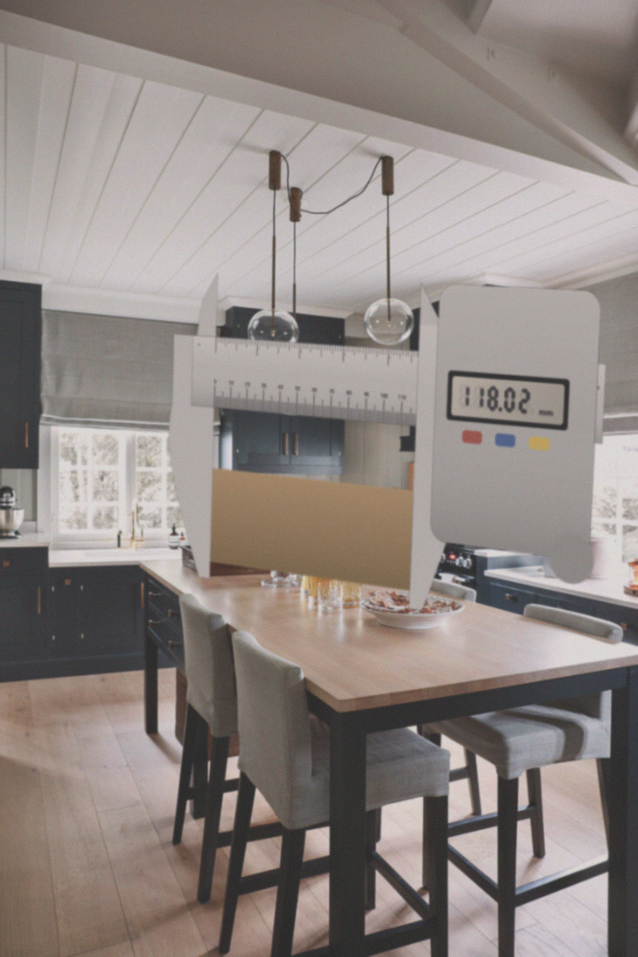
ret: {"value": 118.02, "unit": "mm"}
